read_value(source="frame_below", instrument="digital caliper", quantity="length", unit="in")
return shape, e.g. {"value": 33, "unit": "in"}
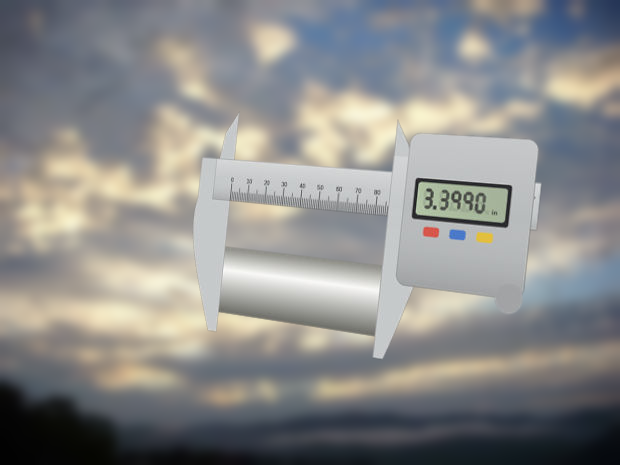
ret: {"value": 3.3990, "unit": "in"}
